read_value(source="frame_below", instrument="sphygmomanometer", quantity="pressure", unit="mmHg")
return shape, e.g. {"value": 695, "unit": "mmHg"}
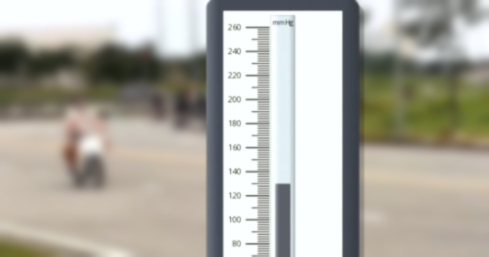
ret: {"value": 130, "unit": "mmHg"}
